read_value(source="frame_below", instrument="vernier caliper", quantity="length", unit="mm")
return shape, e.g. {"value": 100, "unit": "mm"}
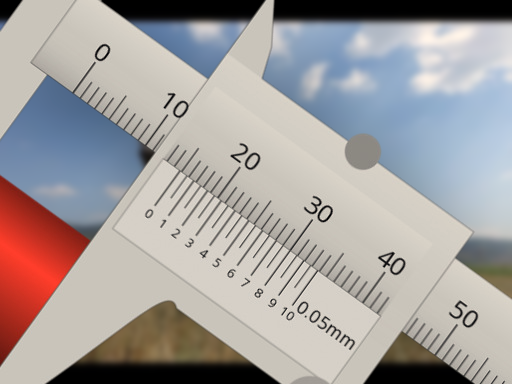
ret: {"value": 14.8, "unit": "mm"}
